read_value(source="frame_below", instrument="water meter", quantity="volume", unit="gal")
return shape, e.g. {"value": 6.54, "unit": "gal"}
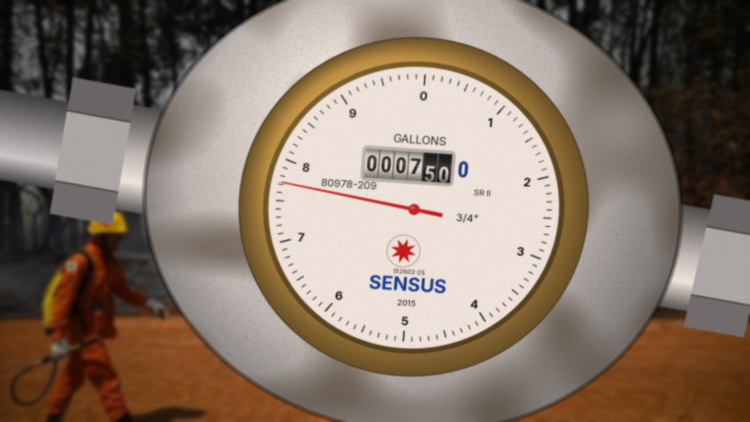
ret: {"value": 7497.7, "unit": "gal"}
